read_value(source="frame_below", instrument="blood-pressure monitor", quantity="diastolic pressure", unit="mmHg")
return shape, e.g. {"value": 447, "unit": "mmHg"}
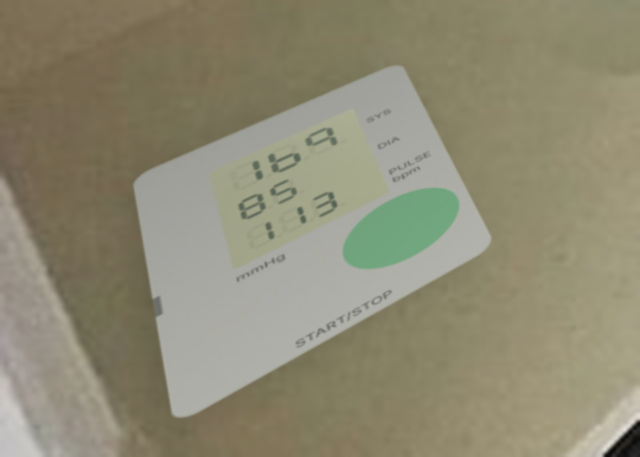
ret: {"value": 85, "unit": "mmHg"}
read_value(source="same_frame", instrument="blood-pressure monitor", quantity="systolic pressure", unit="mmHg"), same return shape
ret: {"value": 169, "unit": "mmHg"}
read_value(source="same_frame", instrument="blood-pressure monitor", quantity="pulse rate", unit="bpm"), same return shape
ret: {"value": 113, "unit": "bpm"}
